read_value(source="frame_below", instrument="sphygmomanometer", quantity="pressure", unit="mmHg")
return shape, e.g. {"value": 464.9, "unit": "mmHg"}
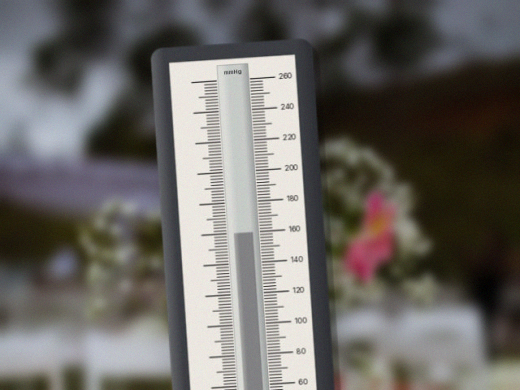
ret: {"value": 160, "unit": "mmHg"}
